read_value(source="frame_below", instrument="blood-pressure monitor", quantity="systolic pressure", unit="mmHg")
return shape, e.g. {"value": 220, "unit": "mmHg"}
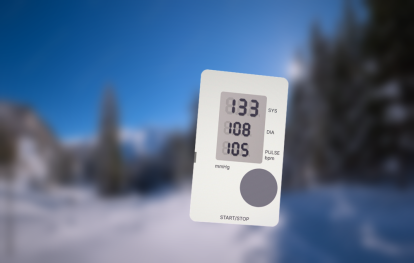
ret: {"value": 133, "unit": "mmHg"}
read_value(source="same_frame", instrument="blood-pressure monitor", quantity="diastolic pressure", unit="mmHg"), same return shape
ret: {"value": 108, "unit": "mmHg"}
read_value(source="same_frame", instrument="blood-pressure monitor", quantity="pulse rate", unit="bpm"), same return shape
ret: {"value": 105, "unit": "bpm"}
